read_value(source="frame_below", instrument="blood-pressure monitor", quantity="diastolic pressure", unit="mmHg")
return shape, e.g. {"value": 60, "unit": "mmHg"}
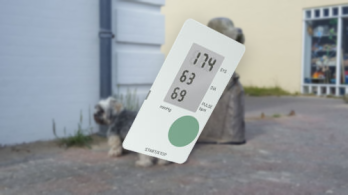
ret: {"value": 63, "unit": "mmHg"}
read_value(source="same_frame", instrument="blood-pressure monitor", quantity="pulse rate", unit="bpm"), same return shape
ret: {"value": 69, "unit": "bpm"}
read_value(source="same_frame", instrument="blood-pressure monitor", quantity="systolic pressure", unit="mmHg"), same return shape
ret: {"value": 174, "unit": "mmHg"}
